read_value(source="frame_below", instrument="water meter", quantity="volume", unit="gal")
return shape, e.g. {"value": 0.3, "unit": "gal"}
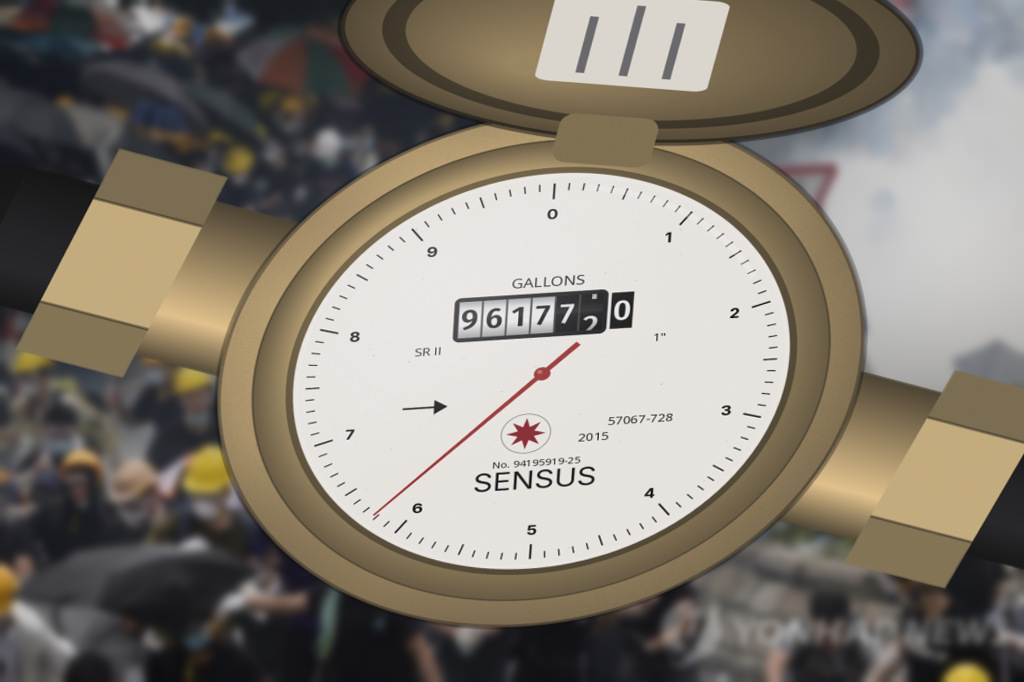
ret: {"value": 9617716.2, "unit": "gal"}
